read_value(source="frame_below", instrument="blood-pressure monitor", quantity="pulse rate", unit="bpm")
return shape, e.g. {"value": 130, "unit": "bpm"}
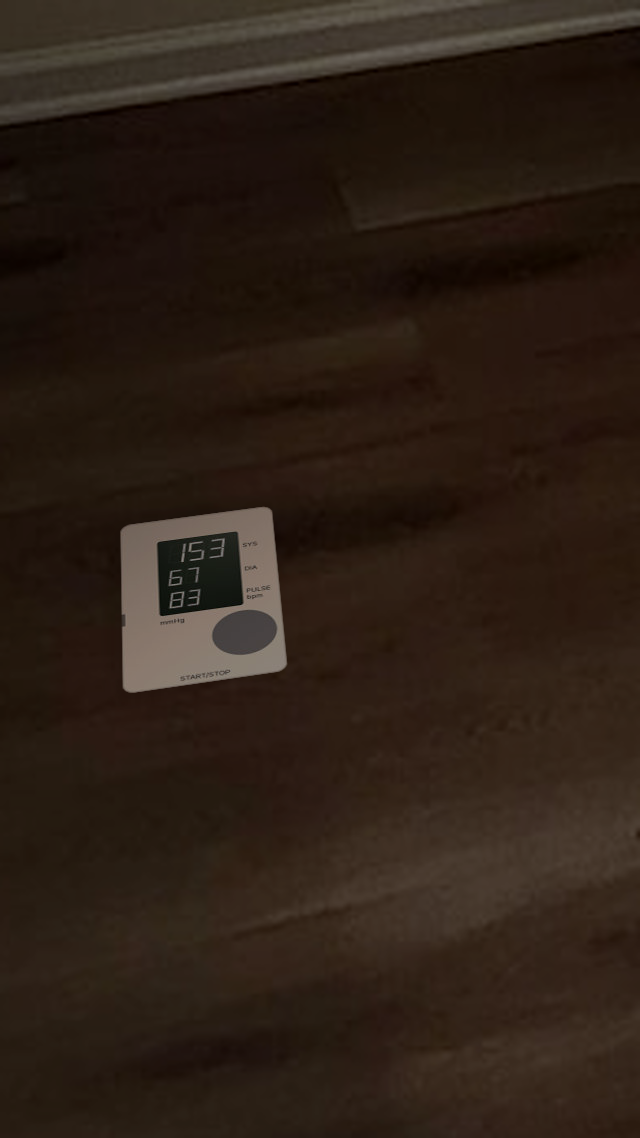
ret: {"value": 83, "unit": "bpm"}
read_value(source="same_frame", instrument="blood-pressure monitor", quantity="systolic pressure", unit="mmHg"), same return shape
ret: {"value": 153, "unit": "mmHg"}
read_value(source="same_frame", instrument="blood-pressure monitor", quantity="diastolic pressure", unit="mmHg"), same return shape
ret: {"value": 67, "unit": "mmHg"}
